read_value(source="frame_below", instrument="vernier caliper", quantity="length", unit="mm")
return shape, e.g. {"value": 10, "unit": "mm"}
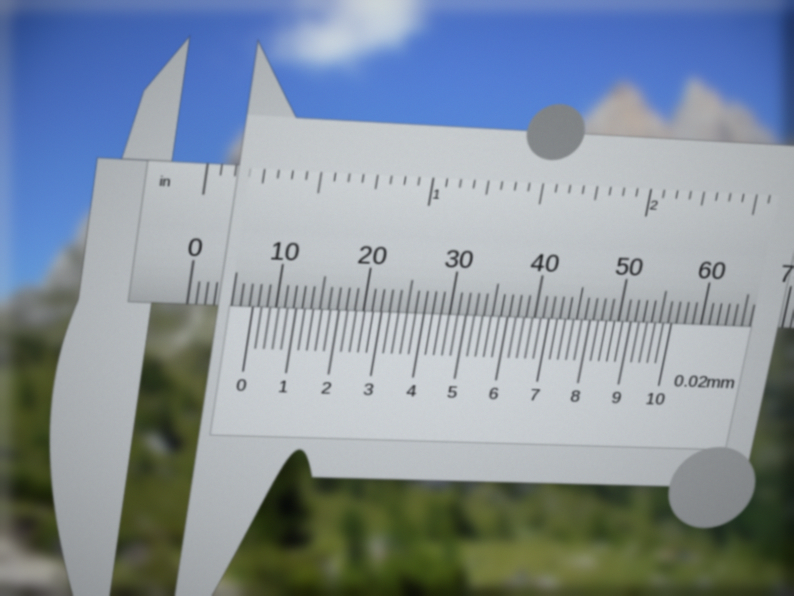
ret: {"value": 7.4, "unit": "mm"}
